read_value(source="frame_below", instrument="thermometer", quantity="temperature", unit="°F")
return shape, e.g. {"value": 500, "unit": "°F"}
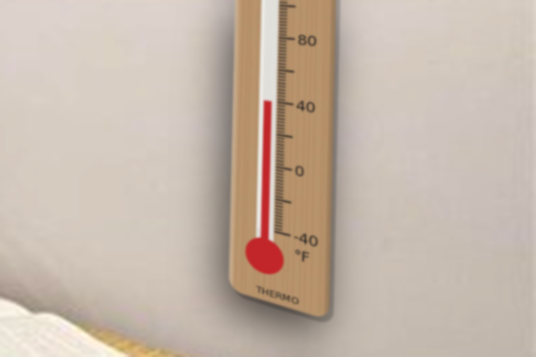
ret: {"value": 40, "unit": "°F"}
